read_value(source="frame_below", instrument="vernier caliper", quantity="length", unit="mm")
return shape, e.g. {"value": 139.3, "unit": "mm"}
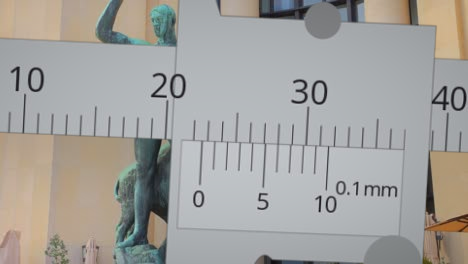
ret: {"value": 22.6, "unit": "mm"}
